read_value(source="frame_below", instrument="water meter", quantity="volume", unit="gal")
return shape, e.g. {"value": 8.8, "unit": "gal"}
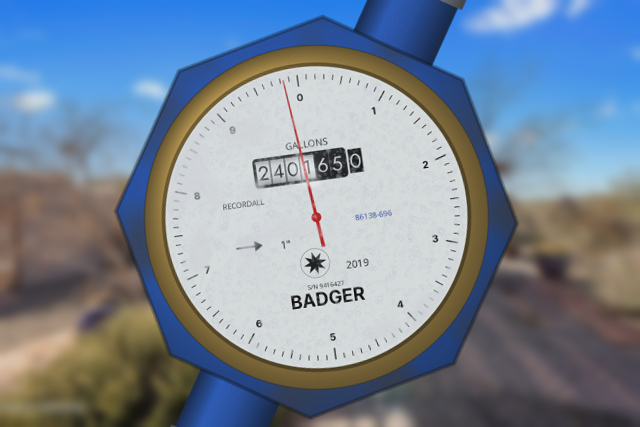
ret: {"value": 2401649.8, "unit": "gal"}
